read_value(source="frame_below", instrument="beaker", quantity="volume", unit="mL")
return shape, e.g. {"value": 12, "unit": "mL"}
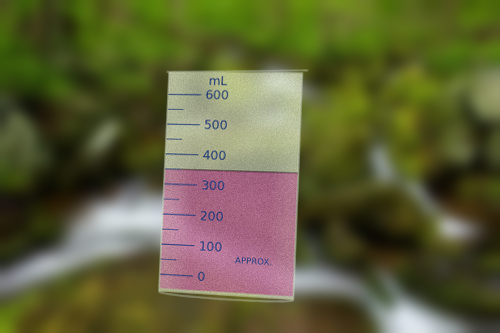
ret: {"value": 350, "unit": "mL"}
